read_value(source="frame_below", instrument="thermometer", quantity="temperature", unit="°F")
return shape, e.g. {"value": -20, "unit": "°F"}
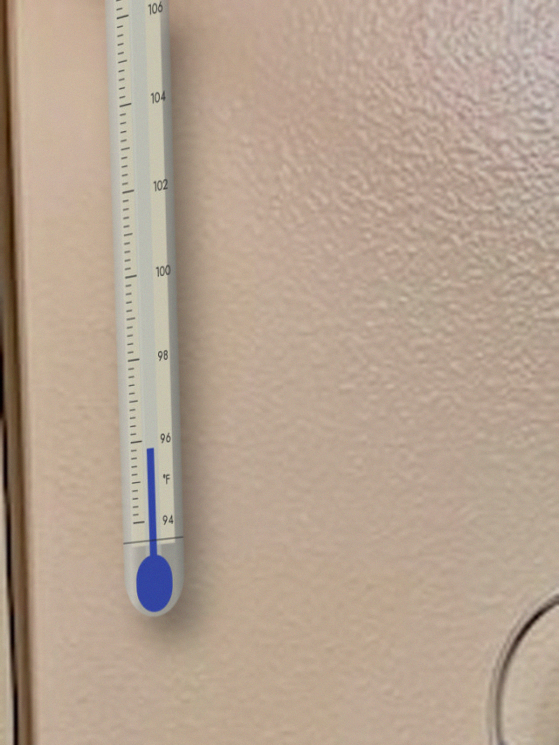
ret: {"value": 95.8, "unit": "°F"}
